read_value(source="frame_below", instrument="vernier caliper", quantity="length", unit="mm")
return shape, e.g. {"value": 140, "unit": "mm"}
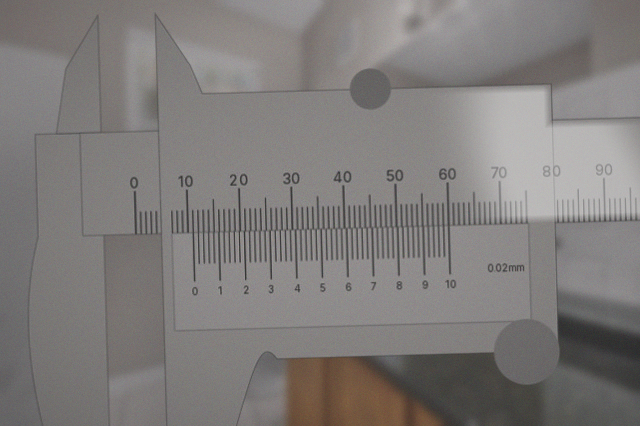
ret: {"value": 11.0, "unit": "mm"}
